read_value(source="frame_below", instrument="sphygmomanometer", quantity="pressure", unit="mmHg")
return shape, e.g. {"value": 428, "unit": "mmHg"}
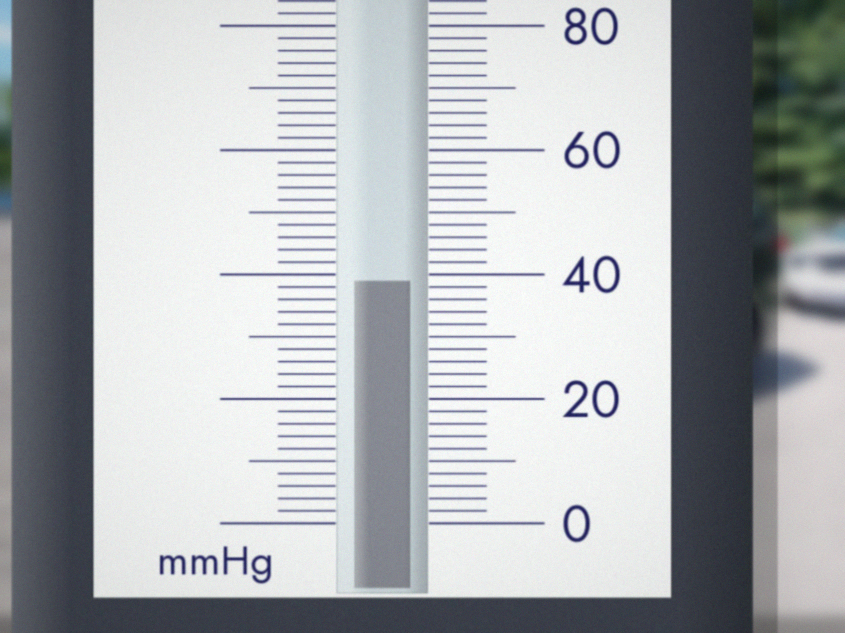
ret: {"value": 39, "unit": "mmHg"}
